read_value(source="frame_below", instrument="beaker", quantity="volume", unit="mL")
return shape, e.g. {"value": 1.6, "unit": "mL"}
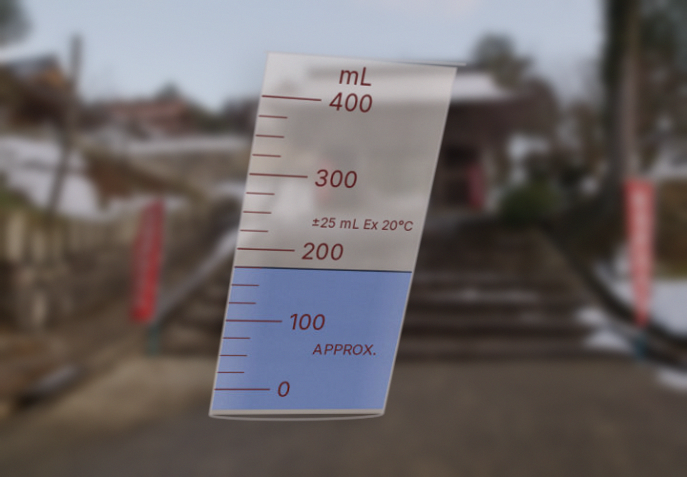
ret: {"value": 175, "unit": "mL"}
